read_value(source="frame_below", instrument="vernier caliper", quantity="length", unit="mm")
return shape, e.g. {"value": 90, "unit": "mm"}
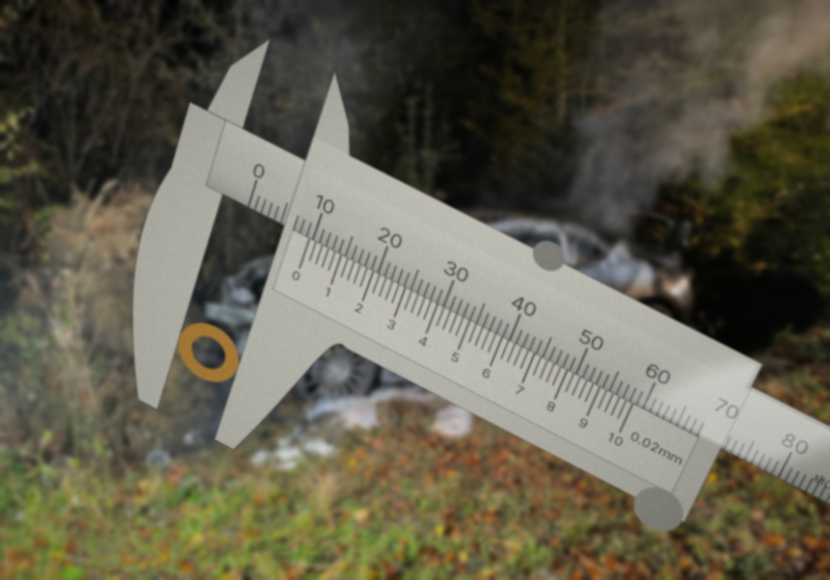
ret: {"value": 9.5, "unit": "mm"}
